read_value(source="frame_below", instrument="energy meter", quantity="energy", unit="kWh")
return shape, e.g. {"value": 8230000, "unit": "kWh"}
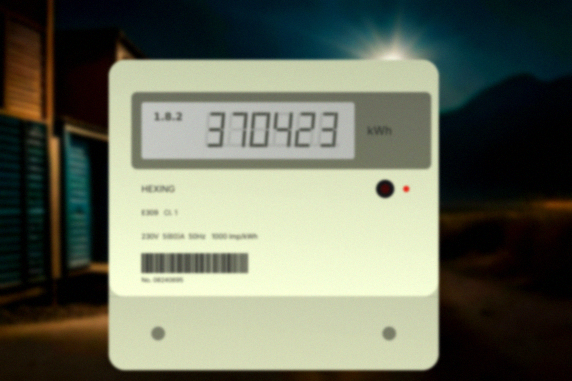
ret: {"value": 370423, "unit": "kWh"}
